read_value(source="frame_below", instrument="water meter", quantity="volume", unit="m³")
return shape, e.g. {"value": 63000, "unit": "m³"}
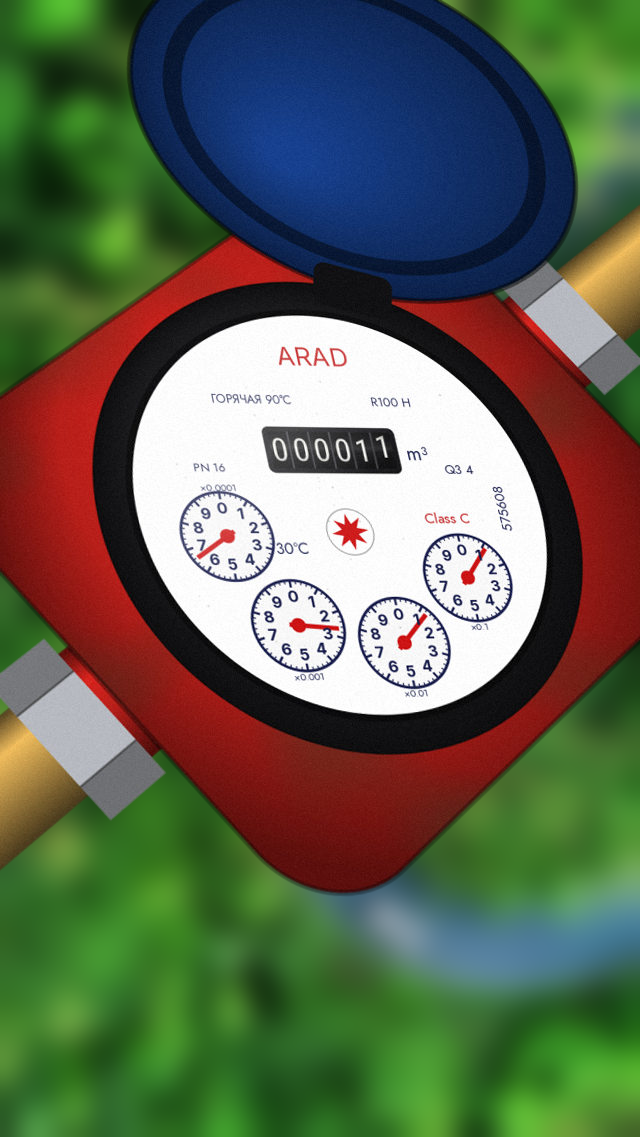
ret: {"value": 11.1126, "unit": "m³"}
